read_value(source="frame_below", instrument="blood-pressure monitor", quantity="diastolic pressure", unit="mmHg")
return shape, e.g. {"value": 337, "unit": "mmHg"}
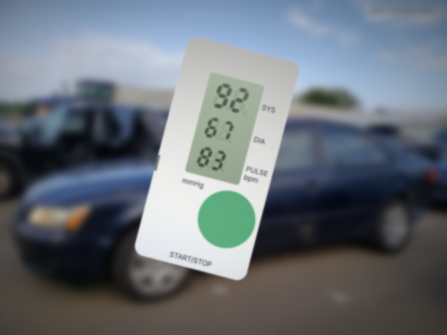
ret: {"value": 67, "unit": "mmHg"}
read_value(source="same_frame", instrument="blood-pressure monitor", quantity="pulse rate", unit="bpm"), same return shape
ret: {"value": 83, "unit": "bpm"}
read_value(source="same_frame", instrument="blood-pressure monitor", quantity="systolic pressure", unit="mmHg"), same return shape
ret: {"value": 92, "unit": "mmHg"}
